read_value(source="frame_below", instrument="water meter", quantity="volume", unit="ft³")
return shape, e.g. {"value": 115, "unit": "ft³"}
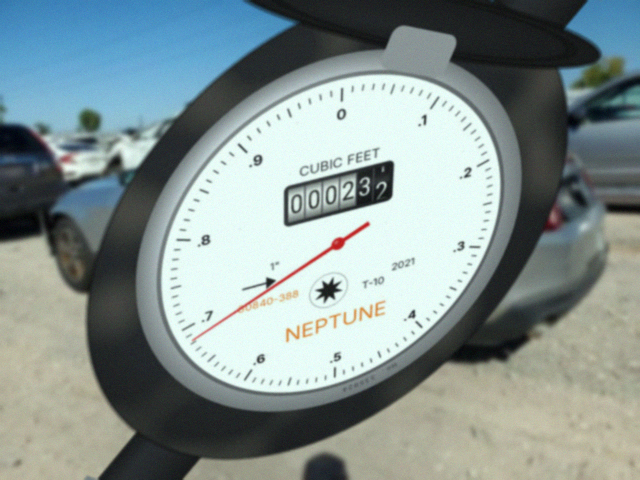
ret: {"value": 231.68, "unit": "ft³"}
